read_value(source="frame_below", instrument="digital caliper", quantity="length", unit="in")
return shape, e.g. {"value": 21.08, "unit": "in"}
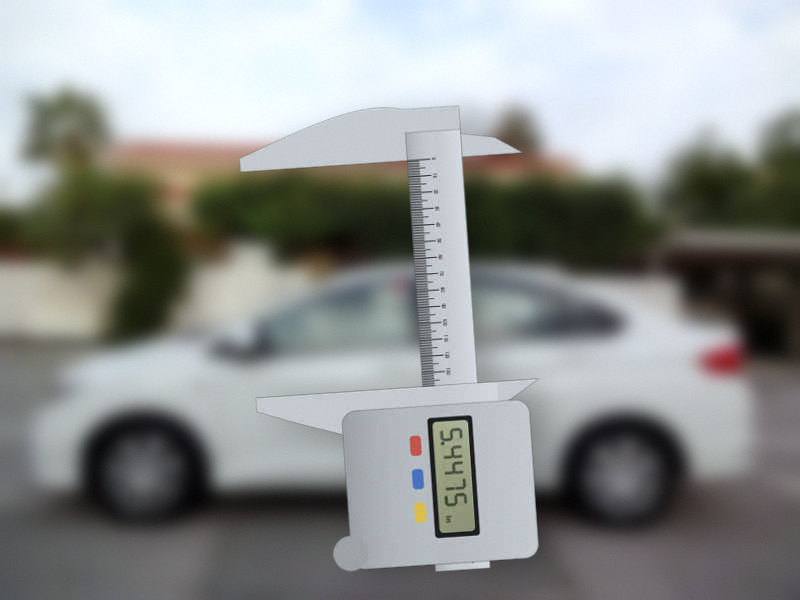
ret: {"value": 5.4475, "unit": "in"}
